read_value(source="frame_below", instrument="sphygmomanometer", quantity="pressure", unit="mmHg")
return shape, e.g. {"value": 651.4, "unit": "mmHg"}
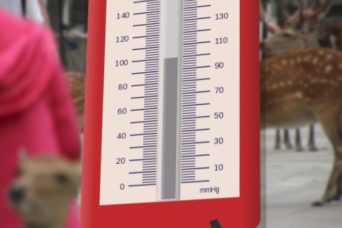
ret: {"value": 100, "unit": "mmHg"}
